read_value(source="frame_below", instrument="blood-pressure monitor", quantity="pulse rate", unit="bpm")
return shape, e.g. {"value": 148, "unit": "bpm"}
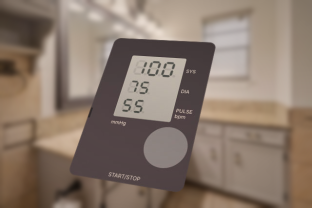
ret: {"value": 55, "unit": "bpm"}
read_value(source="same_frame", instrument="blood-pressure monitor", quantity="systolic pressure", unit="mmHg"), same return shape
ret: {"value": 100, "unit": "mmHg"}
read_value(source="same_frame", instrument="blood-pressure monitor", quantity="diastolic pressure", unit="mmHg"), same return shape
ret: {"value": 75, "unit": "mmHg"}
